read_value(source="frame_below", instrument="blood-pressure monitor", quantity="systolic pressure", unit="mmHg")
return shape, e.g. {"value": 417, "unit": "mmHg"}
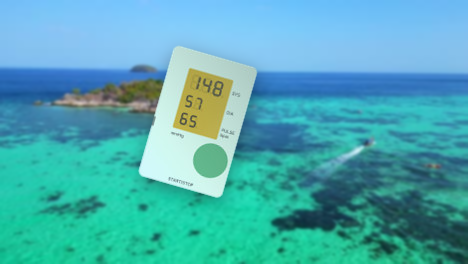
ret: {"value": 148, "unit": "mmHg"}
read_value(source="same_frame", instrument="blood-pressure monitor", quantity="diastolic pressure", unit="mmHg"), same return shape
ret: {"value": 57, "unit": "mmHg"}
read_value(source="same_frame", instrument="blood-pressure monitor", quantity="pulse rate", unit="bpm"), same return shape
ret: {"value": 65, "unit": "bpm"}
